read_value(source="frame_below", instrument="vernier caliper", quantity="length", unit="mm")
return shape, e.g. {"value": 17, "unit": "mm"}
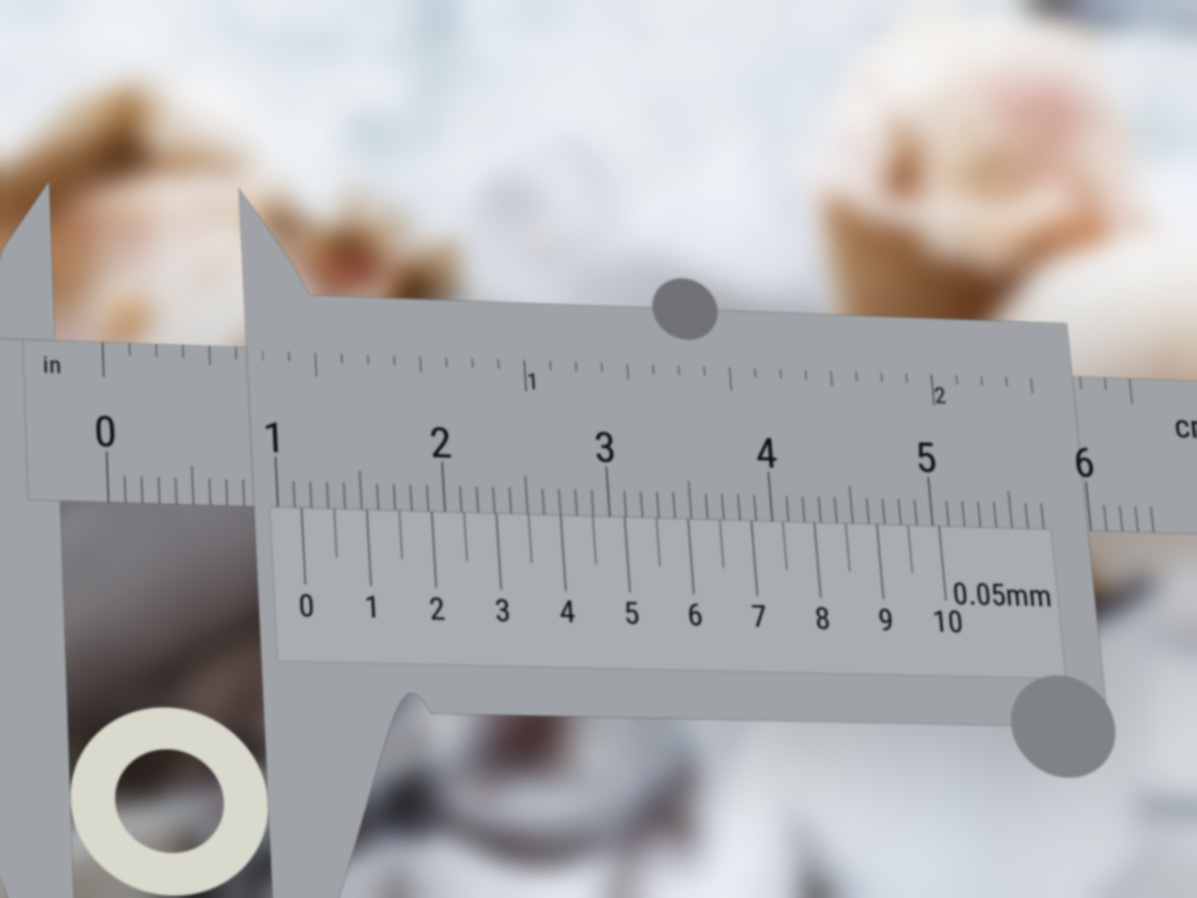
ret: {"value": 11.4, "unit": "mm"}
